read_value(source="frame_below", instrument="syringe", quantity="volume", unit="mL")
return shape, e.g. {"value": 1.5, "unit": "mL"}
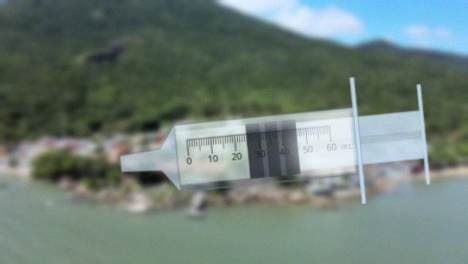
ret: {"value": 25, "unit": "mL"}
